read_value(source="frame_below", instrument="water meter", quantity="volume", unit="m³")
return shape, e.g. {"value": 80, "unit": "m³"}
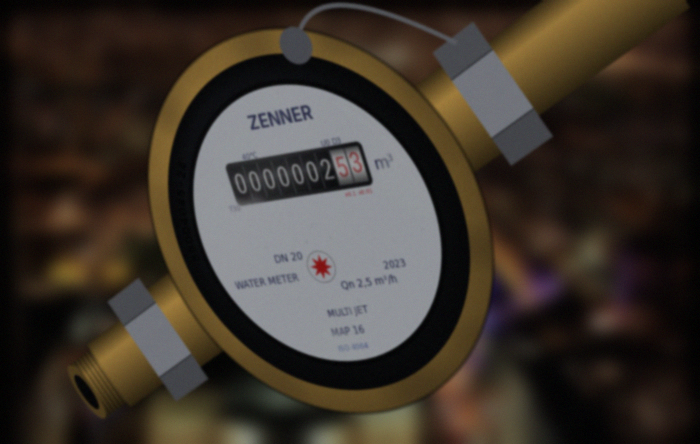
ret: {"value": 2.53, "unit": "m³"}
